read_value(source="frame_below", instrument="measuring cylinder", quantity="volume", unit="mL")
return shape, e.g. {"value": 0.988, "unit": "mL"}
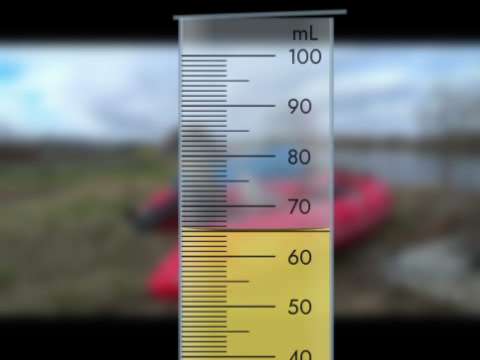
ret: {"value": 65, "unit": "mL"}
